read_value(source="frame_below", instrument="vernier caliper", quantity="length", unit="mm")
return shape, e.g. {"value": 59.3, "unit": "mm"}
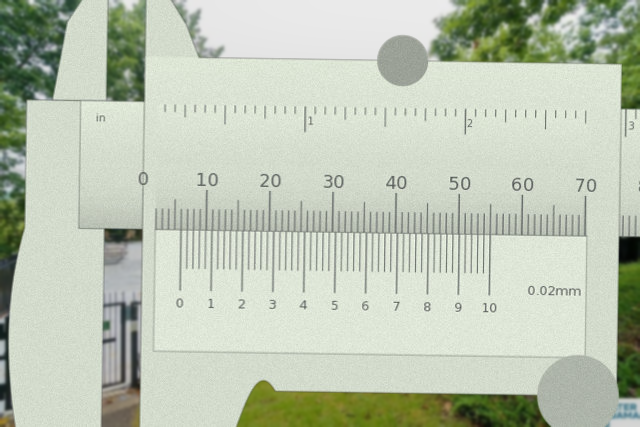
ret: {"value": 6.0, "unit": "mm"}
